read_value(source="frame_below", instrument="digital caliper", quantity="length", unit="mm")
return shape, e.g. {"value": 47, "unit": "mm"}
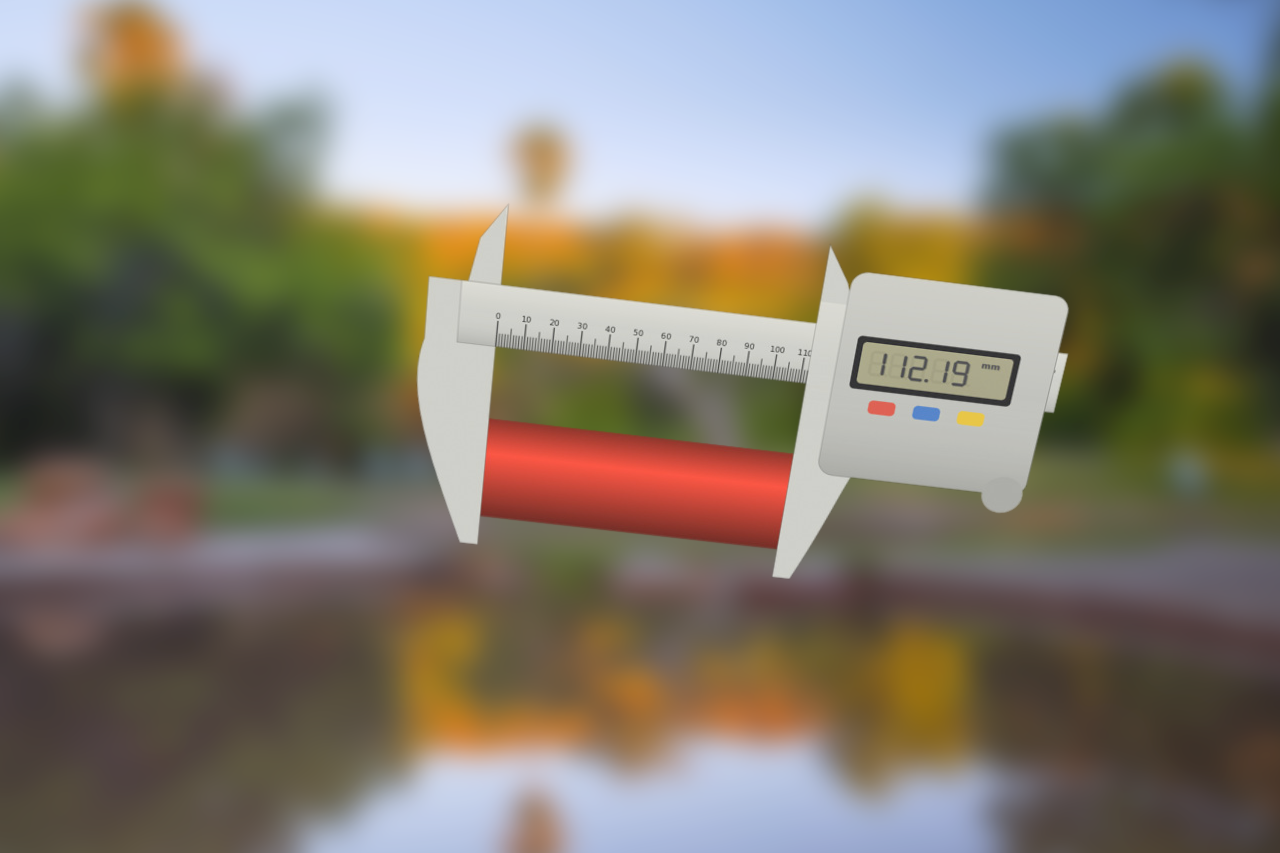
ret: {"value": 112.19, "unit": "mm"}
